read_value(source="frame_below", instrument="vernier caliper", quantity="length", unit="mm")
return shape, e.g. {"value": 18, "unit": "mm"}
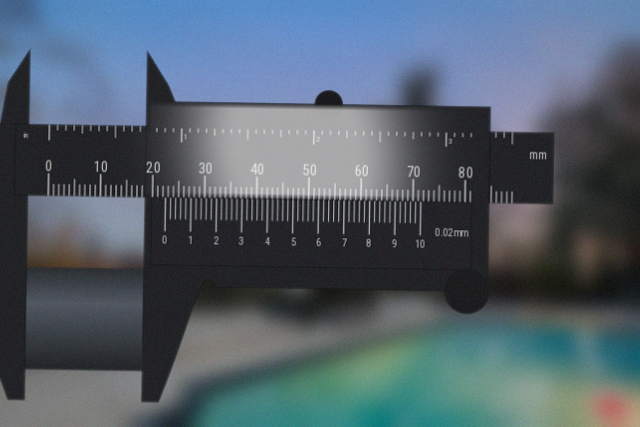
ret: {"value": 22.5, "unit": "mm"}
